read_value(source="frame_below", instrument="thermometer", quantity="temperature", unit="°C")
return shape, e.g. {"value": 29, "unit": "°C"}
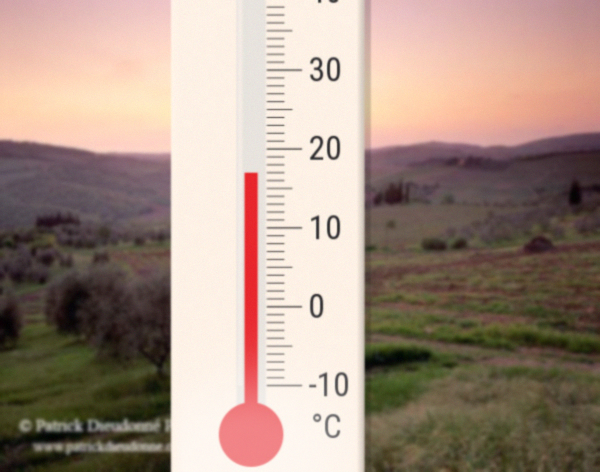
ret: {"value": 17, "unit": "°C"}
